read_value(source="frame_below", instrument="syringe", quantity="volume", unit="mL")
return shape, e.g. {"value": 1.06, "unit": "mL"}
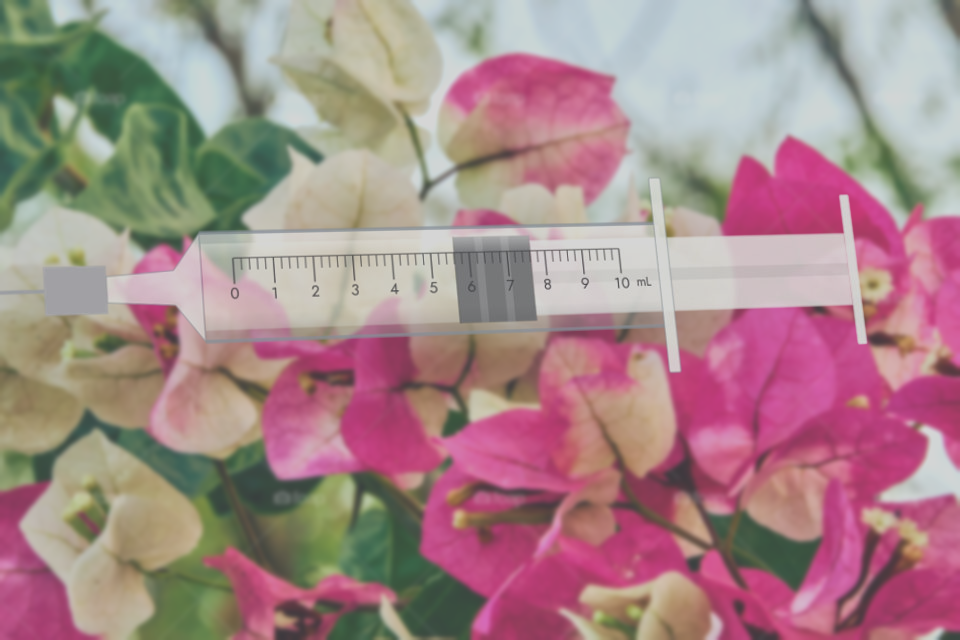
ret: {"value": 5.6, "unit": "mL"}
